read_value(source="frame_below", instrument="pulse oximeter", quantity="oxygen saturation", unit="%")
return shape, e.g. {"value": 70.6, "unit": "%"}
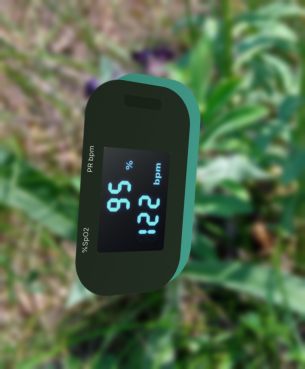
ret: {"value": 95, "unit": "%"}
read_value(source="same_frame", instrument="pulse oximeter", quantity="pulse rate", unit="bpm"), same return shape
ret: {"value": 122, "unit": "bpm"}
